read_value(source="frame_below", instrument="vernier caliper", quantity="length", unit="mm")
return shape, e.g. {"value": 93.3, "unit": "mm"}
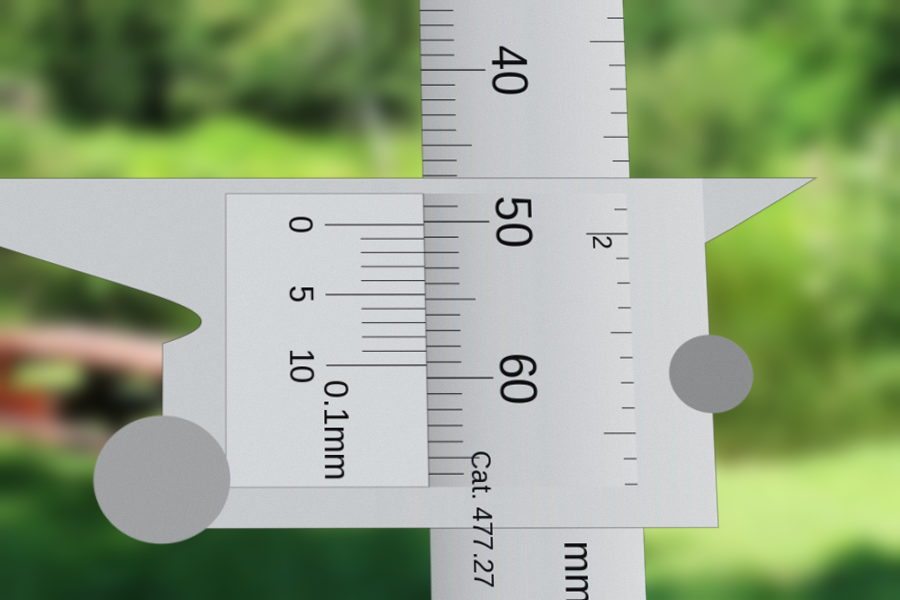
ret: {"value": 50.2, "unit": "mm"}
